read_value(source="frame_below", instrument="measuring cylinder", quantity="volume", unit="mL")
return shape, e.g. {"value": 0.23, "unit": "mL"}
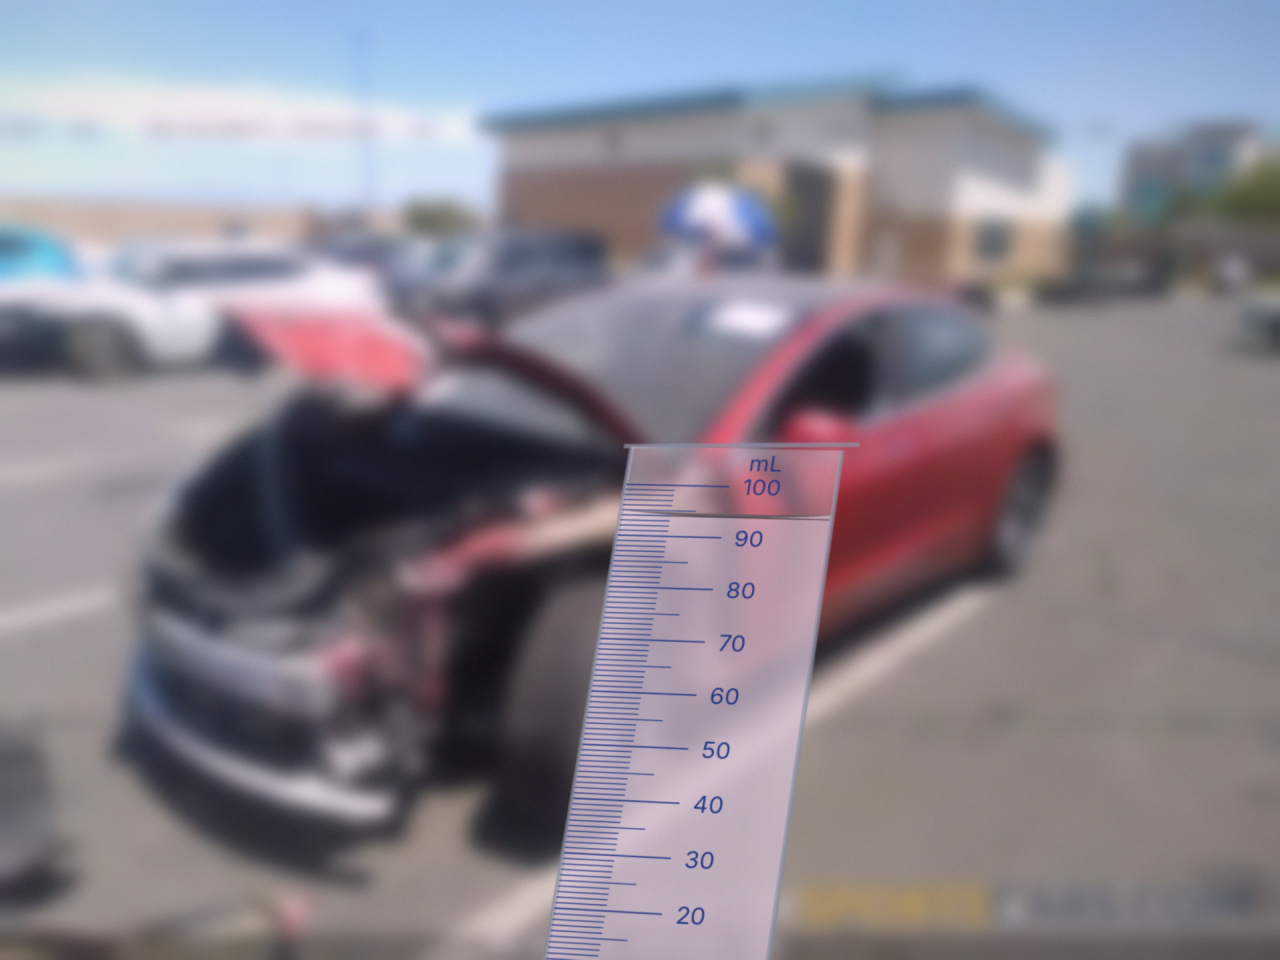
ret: {"value": 94, "unit": "mL"}
